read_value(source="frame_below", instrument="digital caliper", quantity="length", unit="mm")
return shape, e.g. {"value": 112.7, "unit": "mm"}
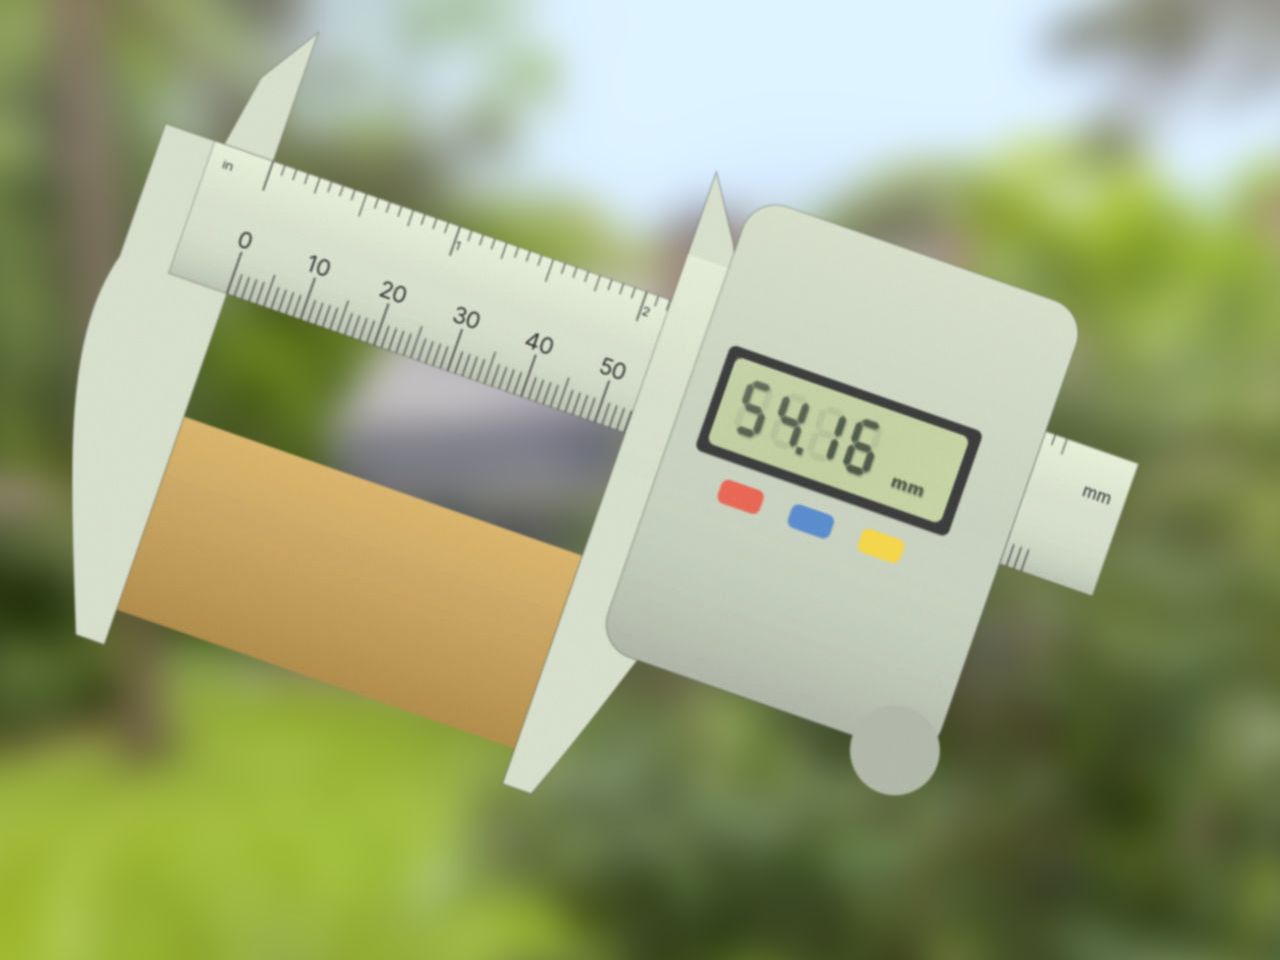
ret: {"value": 54.16, "unit": "mm"}
